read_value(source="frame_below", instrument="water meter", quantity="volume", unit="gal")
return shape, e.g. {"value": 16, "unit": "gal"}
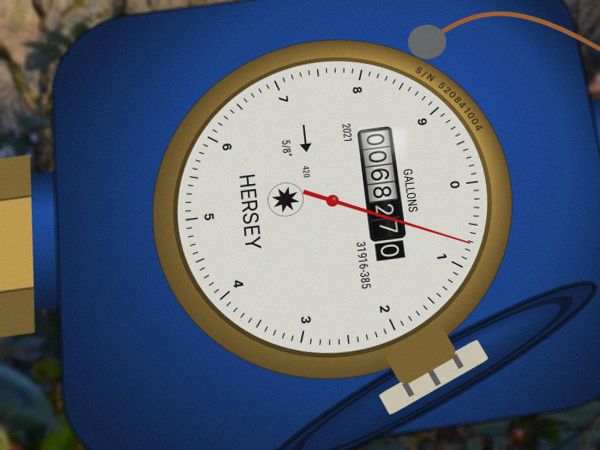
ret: {"value": 68270.7, "unit": "gal"}
